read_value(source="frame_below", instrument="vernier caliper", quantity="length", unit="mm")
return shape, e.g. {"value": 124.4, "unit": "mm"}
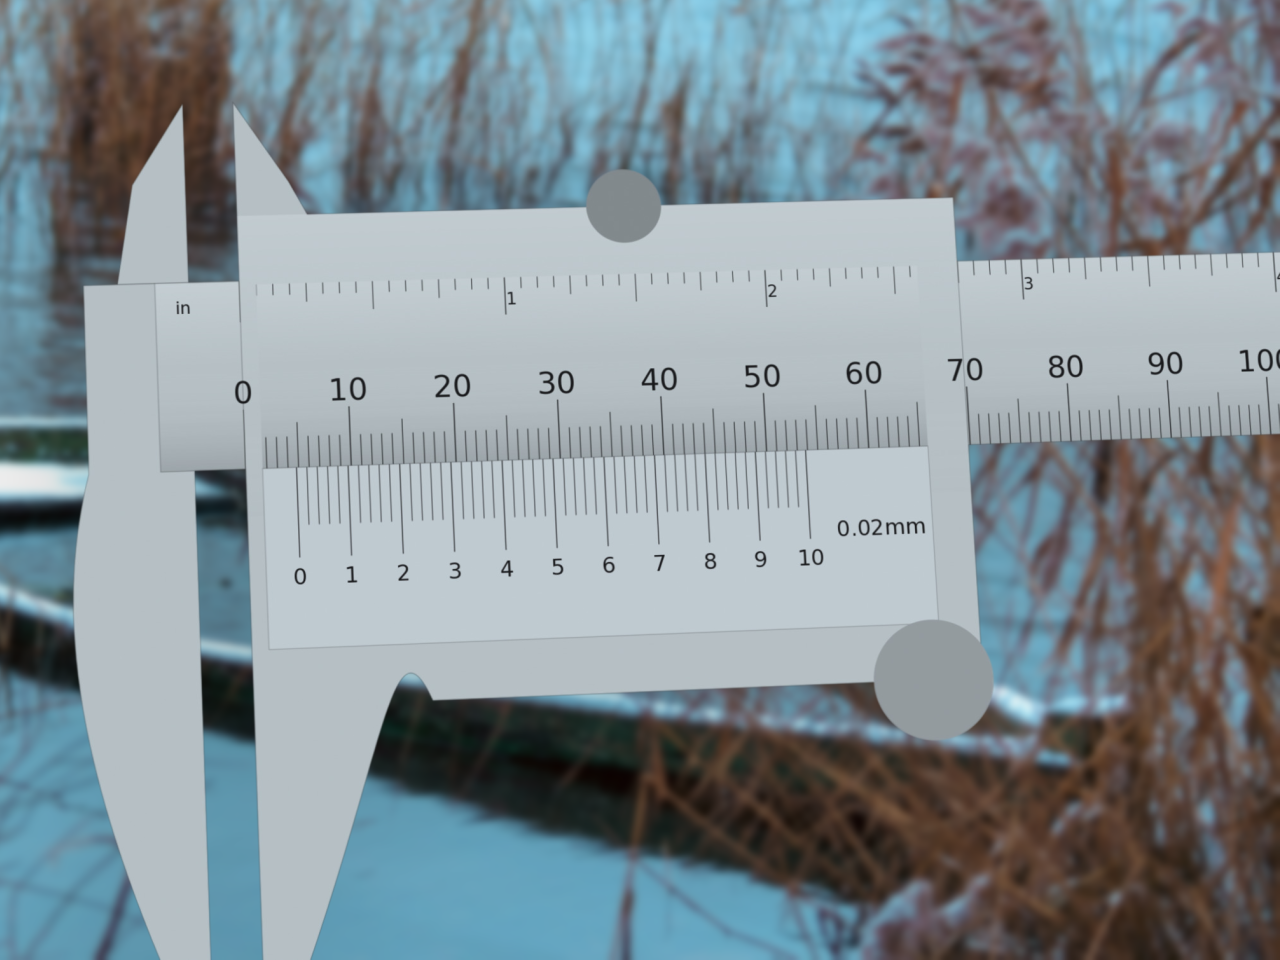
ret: {"value": 4.8, "unit": "mm"}
